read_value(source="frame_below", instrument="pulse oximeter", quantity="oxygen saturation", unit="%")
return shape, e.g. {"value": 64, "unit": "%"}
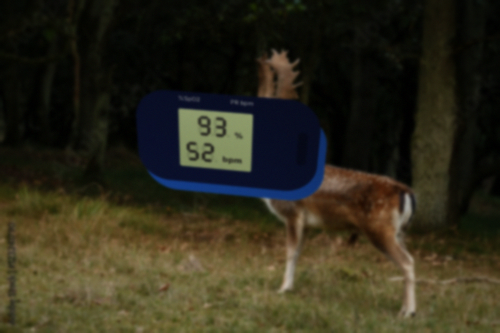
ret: {"value": 93, "unit": "%"}
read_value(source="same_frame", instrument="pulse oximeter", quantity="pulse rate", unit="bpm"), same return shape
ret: {"value": 52, "unit": "bpm"}
